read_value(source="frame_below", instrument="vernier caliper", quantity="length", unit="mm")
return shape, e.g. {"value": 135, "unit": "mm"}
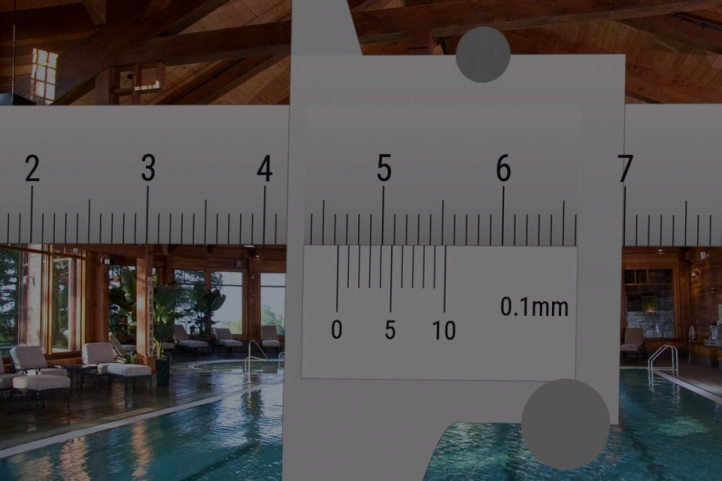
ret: {"value": 46.3, "unit": "mm"}
